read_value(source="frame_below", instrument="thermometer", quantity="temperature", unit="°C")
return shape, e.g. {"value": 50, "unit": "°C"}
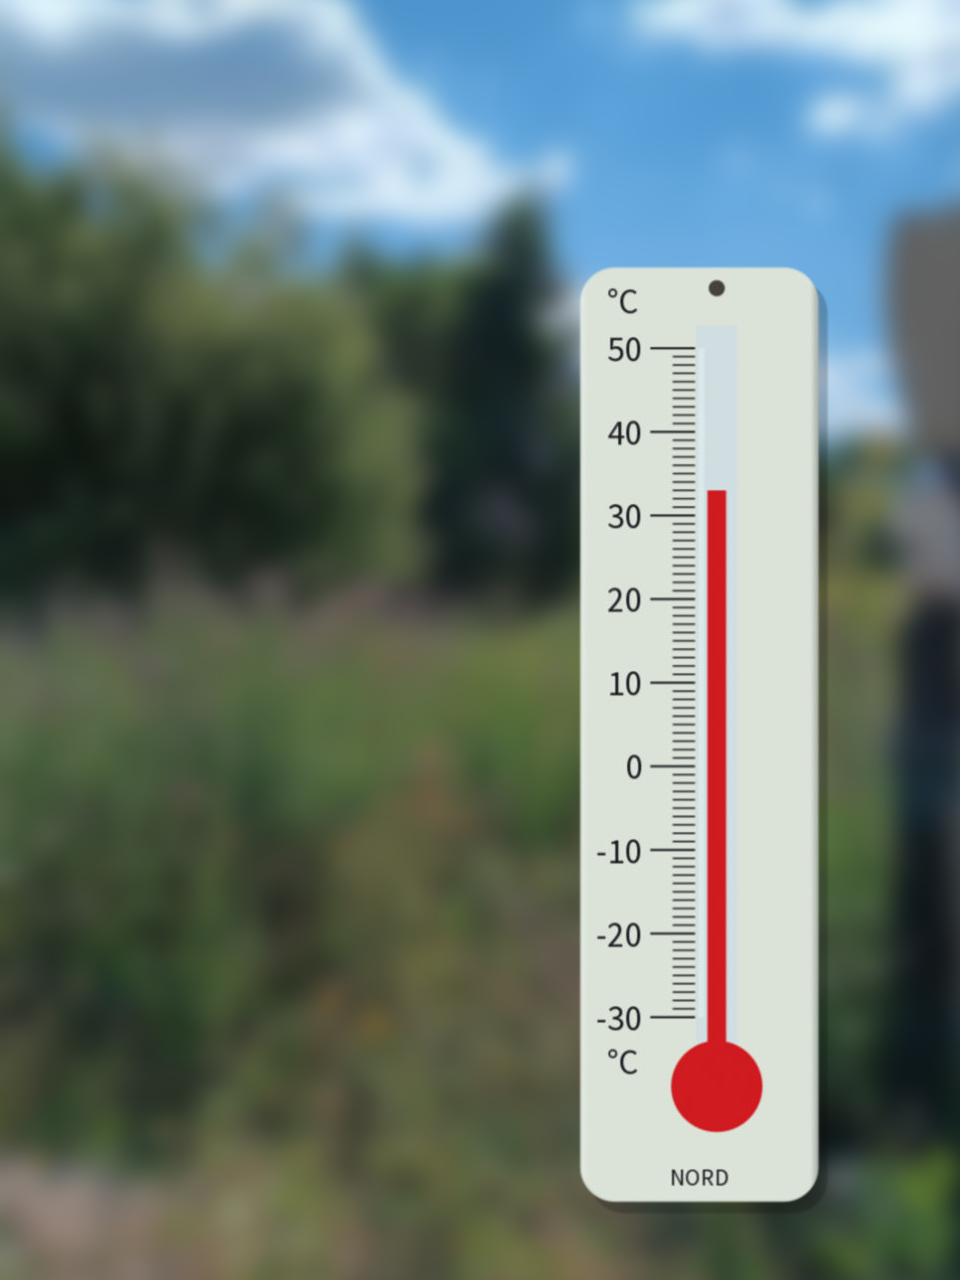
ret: {"value": 33, "unit": "°C"}
